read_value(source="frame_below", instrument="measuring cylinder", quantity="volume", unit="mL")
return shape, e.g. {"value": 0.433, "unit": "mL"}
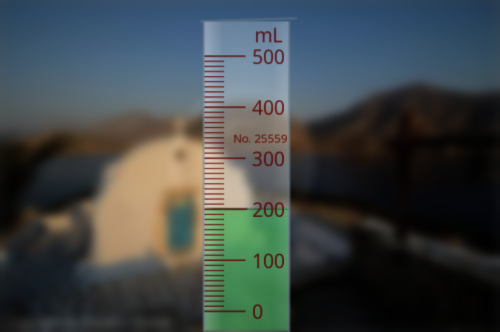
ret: {"value": 200, "unit": "mL"}
